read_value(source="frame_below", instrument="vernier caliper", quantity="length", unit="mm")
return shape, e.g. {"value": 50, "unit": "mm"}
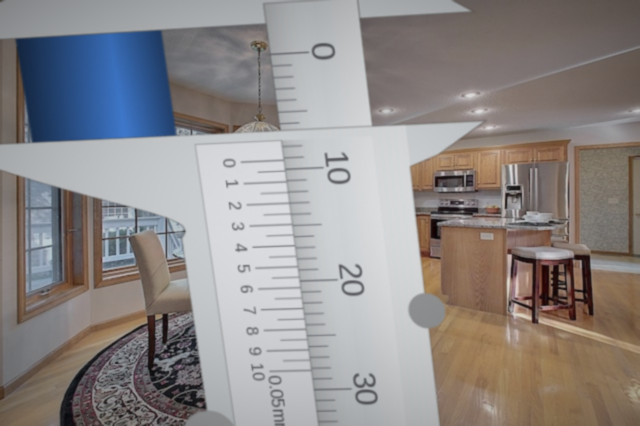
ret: {"value": 9.2, "unit": "mm"}
